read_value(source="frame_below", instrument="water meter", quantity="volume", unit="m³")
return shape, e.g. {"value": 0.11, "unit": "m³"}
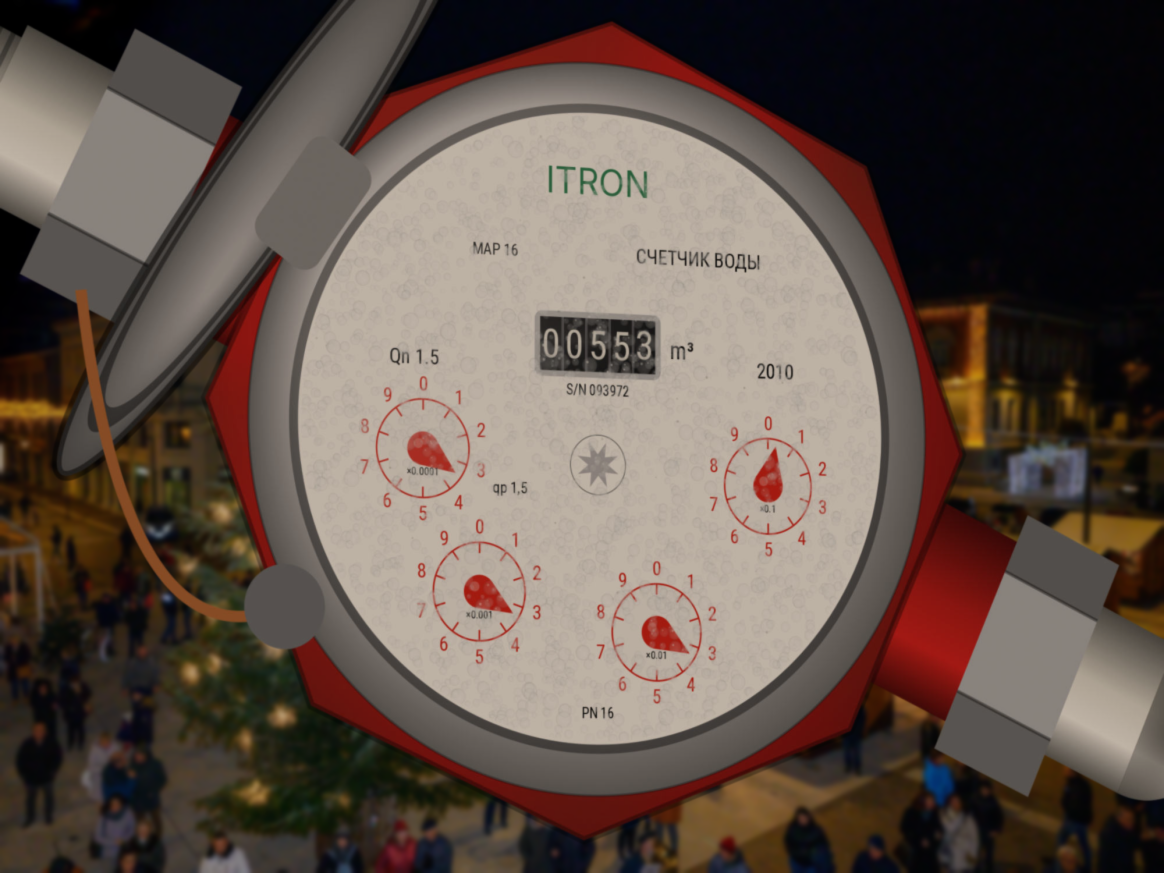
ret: {"value": 553.0333, "unit": "m³"}
